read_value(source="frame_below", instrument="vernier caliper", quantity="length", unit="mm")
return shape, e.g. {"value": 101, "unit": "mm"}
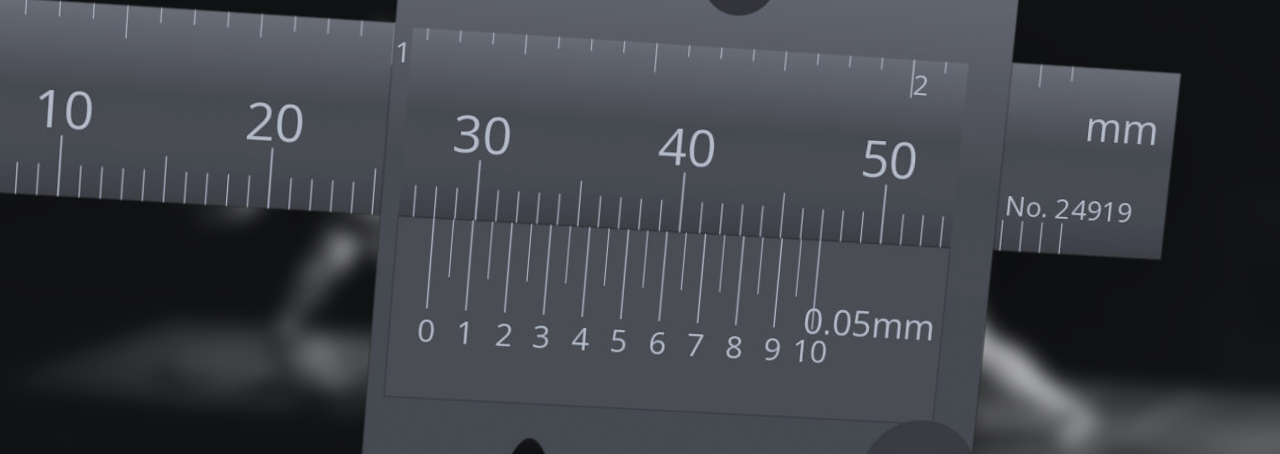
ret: {"value": 28.0, "unit": "mm"}
